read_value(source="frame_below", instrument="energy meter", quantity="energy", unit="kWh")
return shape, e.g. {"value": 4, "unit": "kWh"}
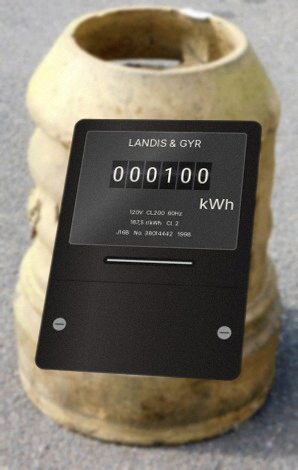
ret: {"value": 100, "unit": "kWh"}
